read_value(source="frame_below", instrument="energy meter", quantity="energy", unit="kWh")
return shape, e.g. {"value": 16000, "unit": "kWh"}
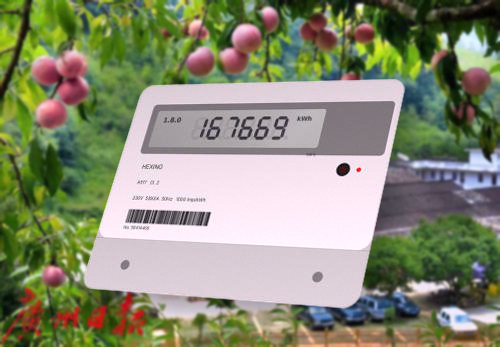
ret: {"value": 167669, "unit": "kWh"}
